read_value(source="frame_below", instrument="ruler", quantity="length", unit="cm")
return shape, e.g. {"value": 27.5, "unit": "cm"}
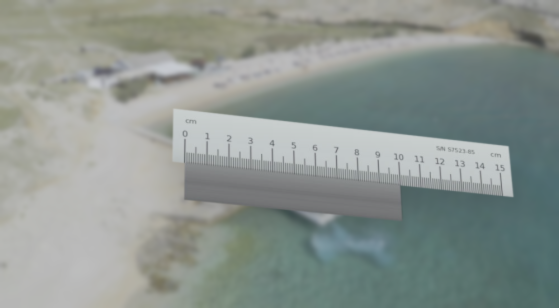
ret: {"value": 10, "unit": "cm"}
